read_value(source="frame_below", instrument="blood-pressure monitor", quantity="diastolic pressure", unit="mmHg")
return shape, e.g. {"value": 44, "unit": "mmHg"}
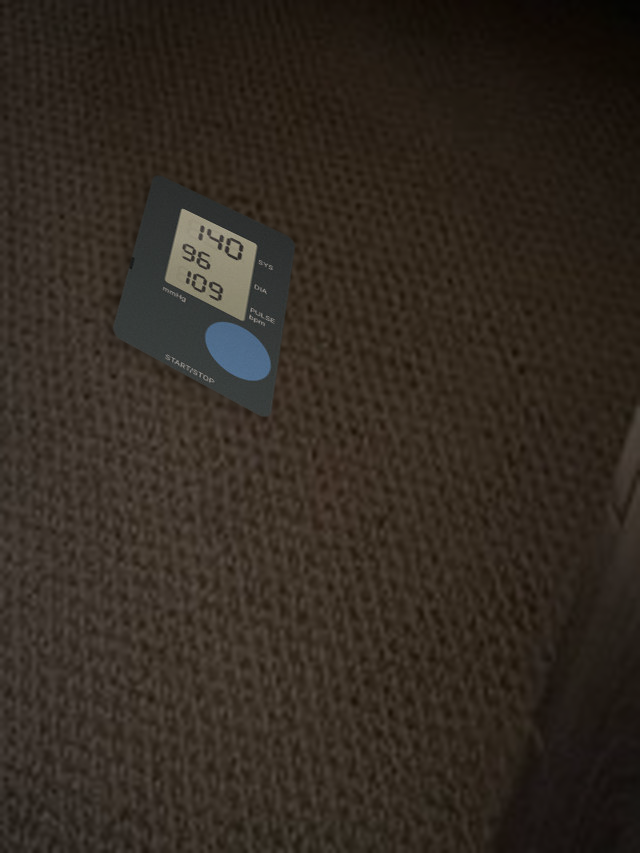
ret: {"value": 96, "unit": "mmHg"}
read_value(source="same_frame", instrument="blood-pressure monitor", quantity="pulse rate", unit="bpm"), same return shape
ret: {"value": 109, "unit": "bpm"}
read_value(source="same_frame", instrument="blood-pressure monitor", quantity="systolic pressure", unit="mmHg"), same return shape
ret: {"value": 140, "unit": "mmHg"}
